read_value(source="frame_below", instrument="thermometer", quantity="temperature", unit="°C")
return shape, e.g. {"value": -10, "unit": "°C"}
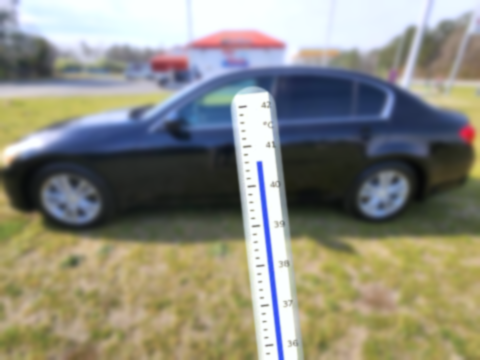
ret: {"value": 40.6, "unit": "°C"}
